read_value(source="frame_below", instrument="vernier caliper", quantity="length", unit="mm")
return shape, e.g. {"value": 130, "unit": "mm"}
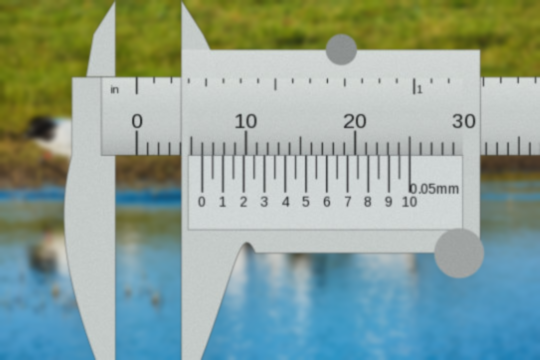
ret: {"value": 6.0, "unit": "mm"}
